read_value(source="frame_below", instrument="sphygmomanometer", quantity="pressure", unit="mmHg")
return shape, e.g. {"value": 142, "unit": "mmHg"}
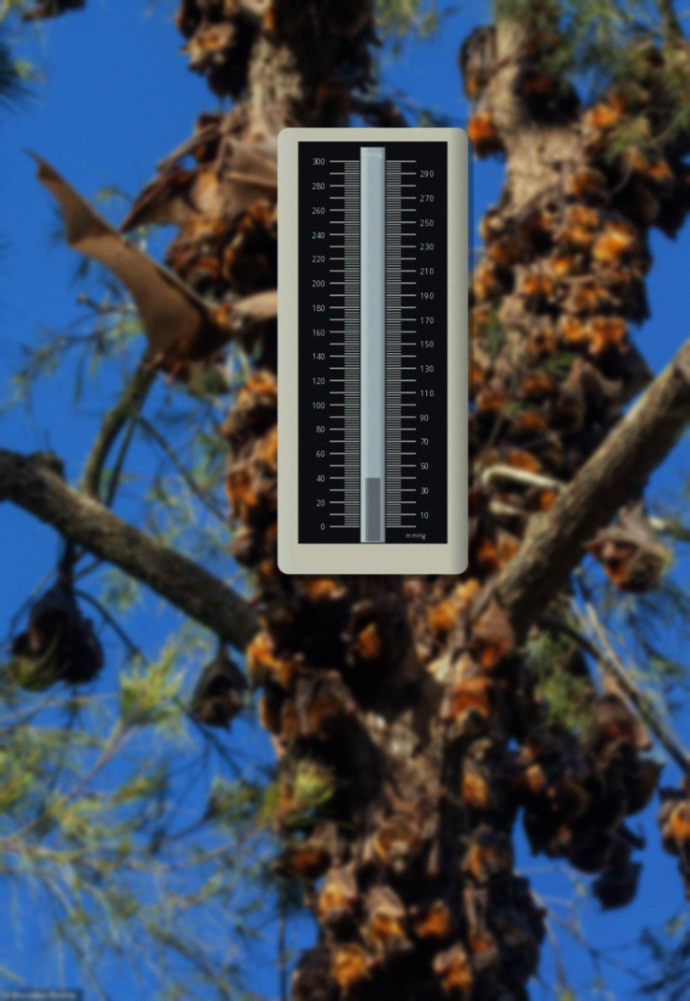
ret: {"value": 40, "unit": "mmHg"}
